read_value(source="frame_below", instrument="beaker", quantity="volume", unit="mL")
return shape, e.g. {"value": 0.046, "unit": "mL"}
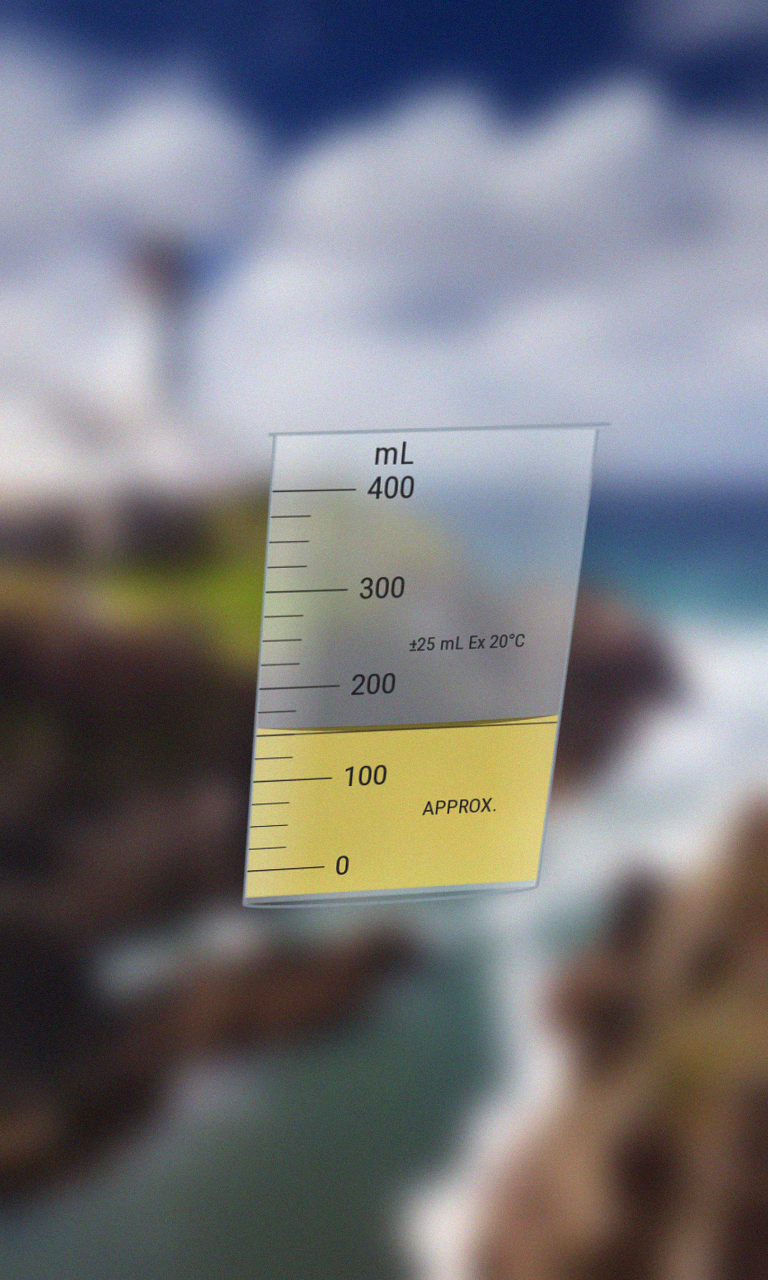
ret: {"value": 150, "unit": "mL"}
